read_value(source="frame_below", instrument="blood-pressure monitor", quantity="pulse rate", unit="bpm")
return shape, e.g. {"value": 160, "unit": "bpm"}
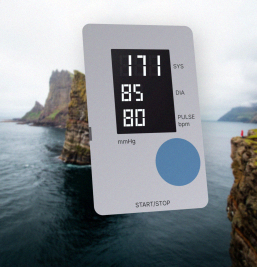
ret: {"value": 80, "unit": "bpm"}
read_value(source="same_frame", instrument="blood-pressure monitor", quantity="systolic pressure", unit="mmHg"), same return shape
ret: {"value": 171, "unit": "mmHg"}
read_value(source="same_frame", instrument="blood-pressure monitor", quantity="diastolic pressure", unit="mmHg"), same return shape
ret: {"value": 85, "unit": "mmHg"}
